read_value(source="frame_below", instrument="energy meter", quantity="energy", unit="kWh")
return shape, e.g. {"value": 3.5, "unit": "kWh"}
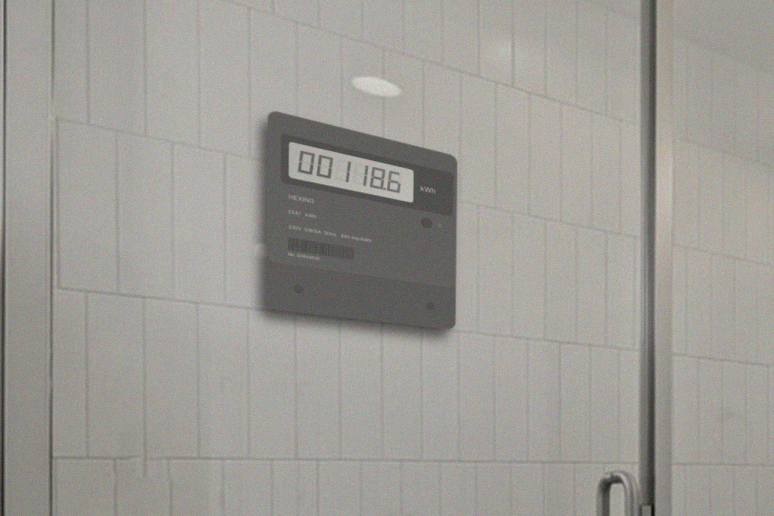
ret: {"value": 118.6, "unit": "kWh"}
